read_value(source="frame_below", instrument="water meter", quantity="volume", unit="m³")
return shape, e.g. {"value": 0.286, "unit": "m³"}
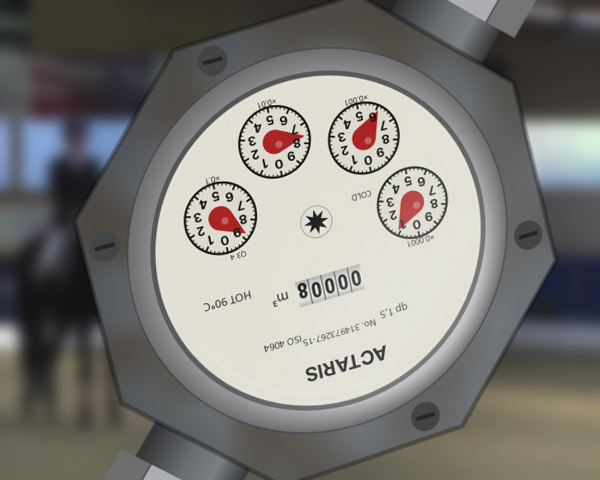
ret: {"value": 7.8761, "unit": "m³"}
